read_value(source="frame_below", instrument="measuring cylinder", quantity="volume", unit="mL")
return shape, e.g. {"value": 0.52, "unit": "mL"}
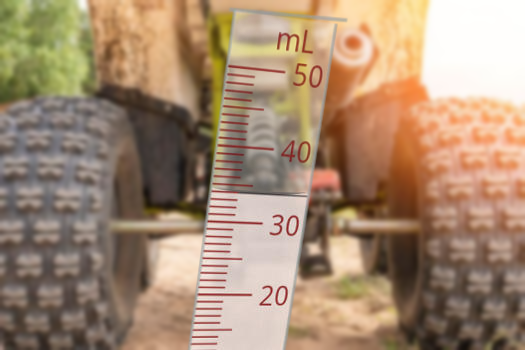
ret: {"value": 34, "unit": "mL"}
